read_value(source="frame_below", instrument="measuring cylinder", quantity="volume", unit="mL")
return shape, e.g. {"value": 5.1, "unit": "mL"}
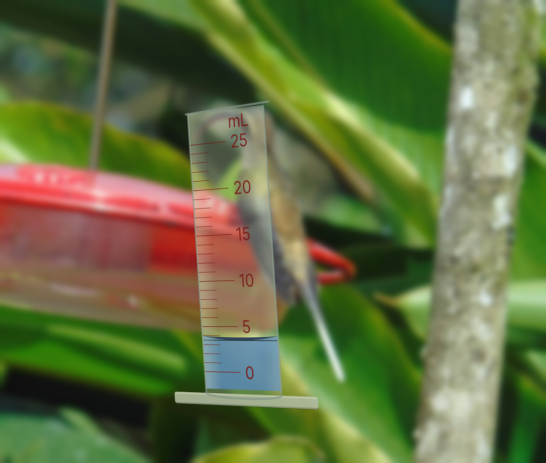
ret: {"value": 3.5, "unit": "mL"}
